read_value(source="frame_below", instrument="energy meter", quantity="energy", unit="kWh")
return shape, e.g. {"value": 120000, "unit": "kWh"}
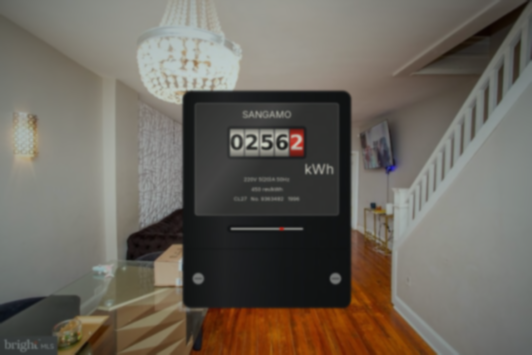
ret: {"value": 256.2, "unit": "kWh"}
